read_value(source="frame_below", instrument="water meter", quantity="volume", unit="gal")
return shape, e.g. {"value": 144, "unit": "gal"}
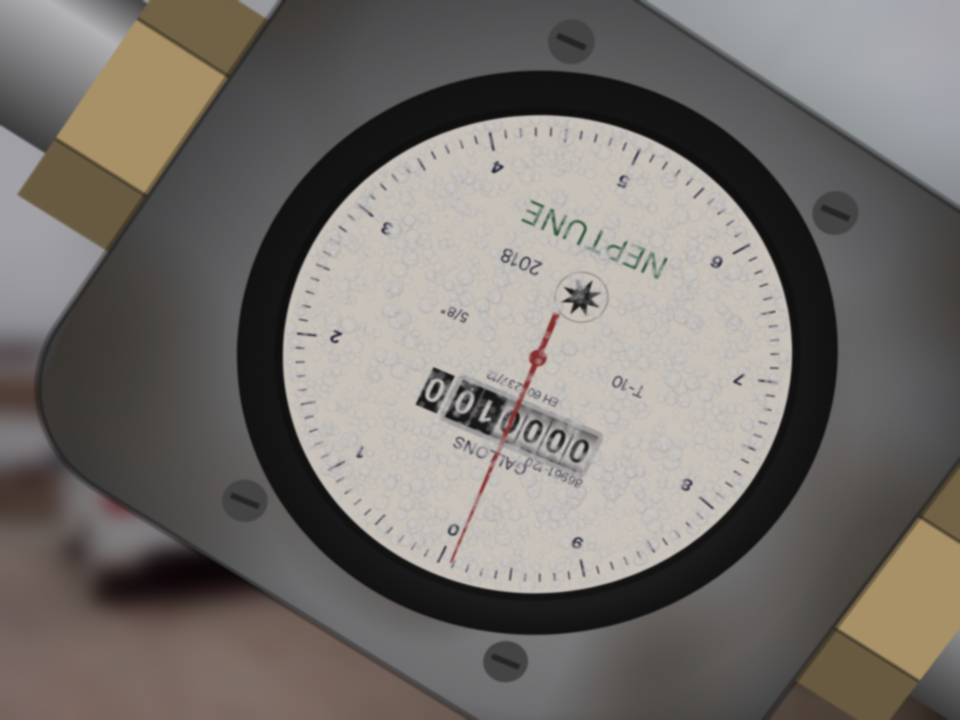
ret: {"value": 99.9, "unit": "gal"}
